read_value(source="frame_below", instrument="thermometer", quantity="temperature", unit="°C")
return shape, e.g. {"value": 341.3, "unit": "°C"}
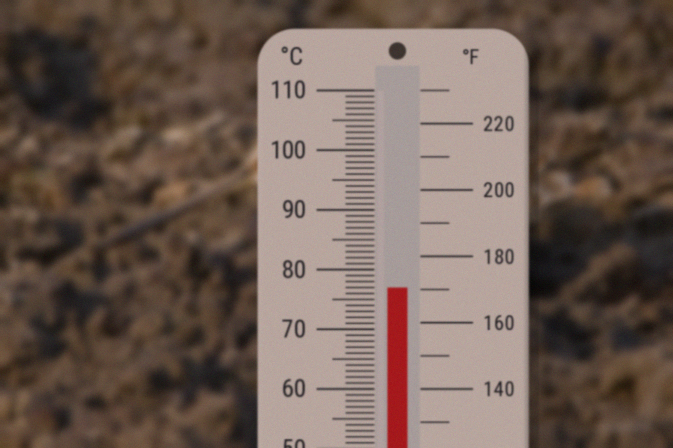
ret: {"value": 77, "unit": "°C"}
